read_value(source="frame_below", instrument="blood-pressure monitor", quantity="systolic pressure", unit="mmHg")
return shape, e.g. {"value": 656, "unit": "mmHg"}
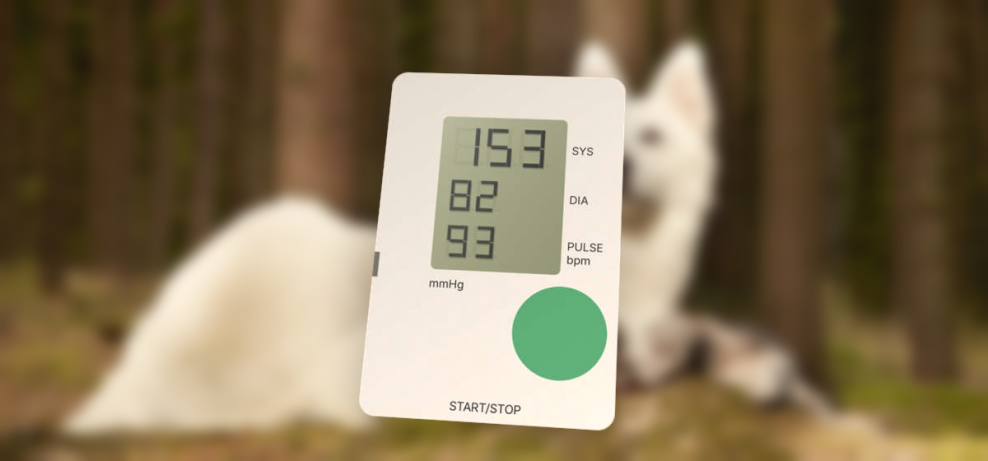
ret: {"value": 153, "unit": "mmHg"}
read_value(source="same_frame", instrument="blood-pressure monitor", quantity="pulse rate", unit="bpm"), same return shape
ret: {"value": 93, "unit": "bpm"}
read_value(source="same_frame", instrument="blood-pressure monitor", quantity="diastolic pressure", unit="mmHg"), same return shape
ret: {"value": 82, "unit": "mmHg"}
